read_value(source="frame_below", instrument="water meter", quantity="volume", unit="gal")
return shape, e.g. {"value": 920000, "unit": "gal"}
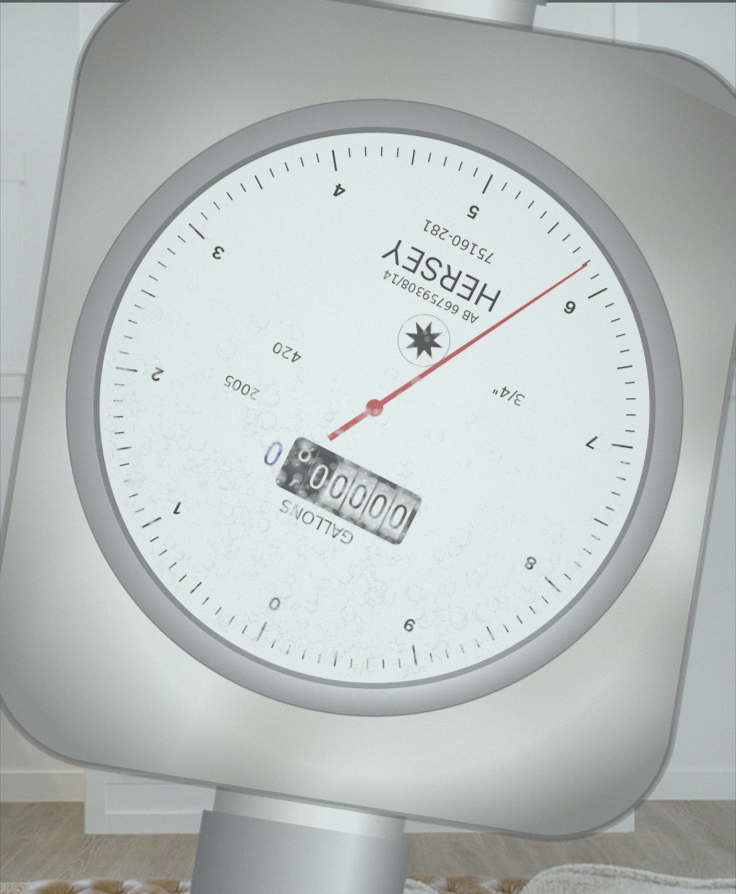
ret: {"value": 75.8, "unit": "gal"}
